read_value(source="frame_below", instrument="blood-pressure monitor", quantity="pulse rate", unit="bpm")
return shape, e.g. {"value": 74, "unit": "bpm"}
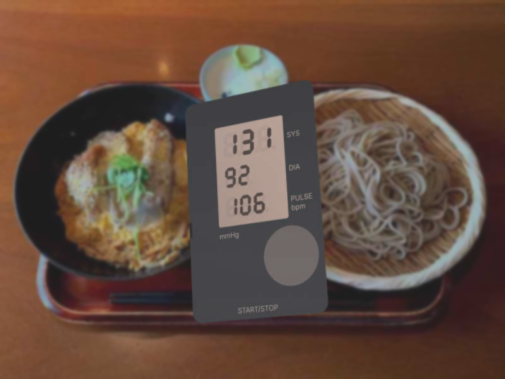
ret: {"value": 106, "unit": "bpm"}
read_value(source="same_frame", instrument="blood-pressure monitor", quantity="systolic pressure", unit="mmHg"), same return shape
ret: {"value": 131, "unit": "mmHg"}
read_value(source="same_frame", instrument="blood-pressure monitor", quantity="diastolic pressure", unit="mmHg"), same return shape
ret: {"value": 92, "unit": "mmHg"}
